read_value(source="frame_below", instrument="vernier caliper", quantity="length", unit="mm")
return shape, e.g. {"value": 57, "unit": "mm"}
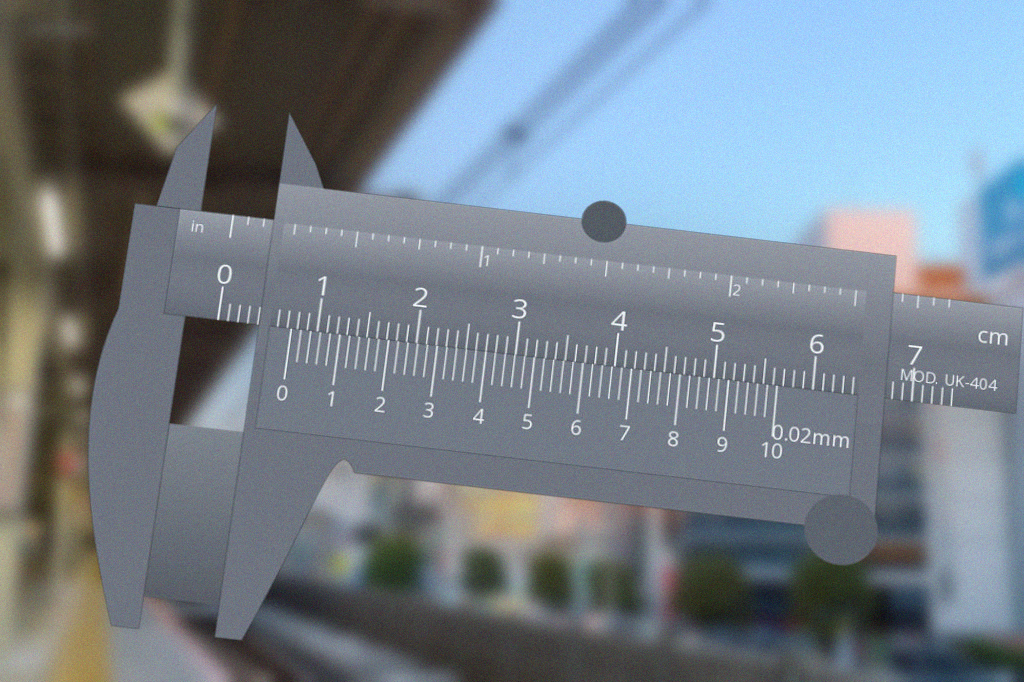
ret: {"value": 7.4, "unit": "mm"}
